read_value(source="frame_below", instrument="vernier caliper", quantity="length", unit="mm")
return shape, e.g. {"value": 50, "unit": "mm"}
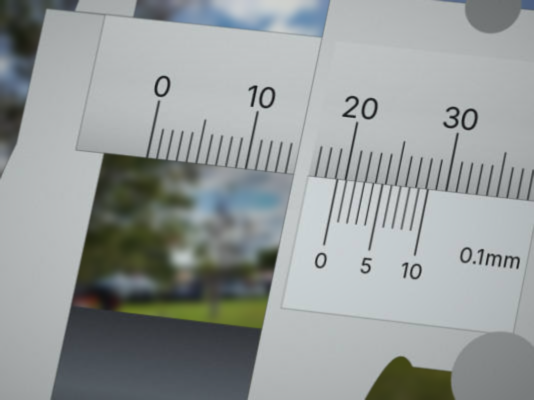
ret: {"value": 19.2, "unit": "mm"}
